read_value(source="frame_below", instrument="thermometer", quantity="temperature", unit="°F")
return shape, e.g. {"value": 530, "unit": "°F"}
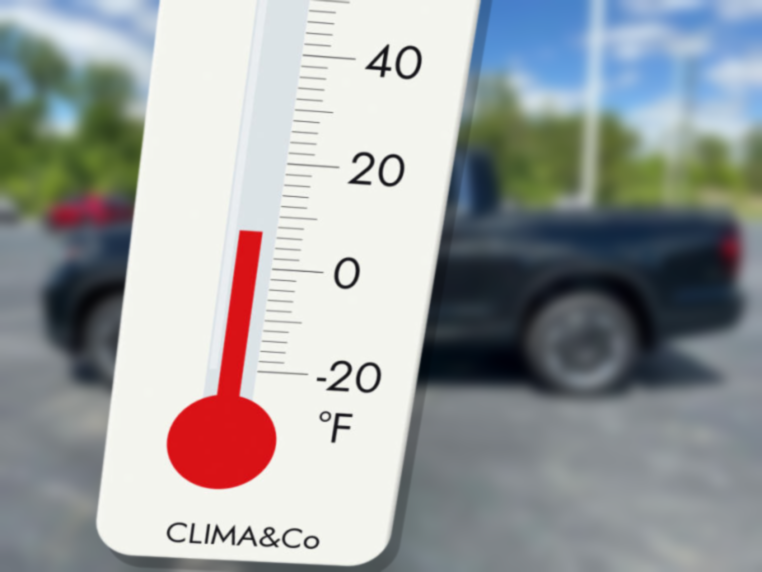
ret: {"value": 7, "unit": "°F"}
